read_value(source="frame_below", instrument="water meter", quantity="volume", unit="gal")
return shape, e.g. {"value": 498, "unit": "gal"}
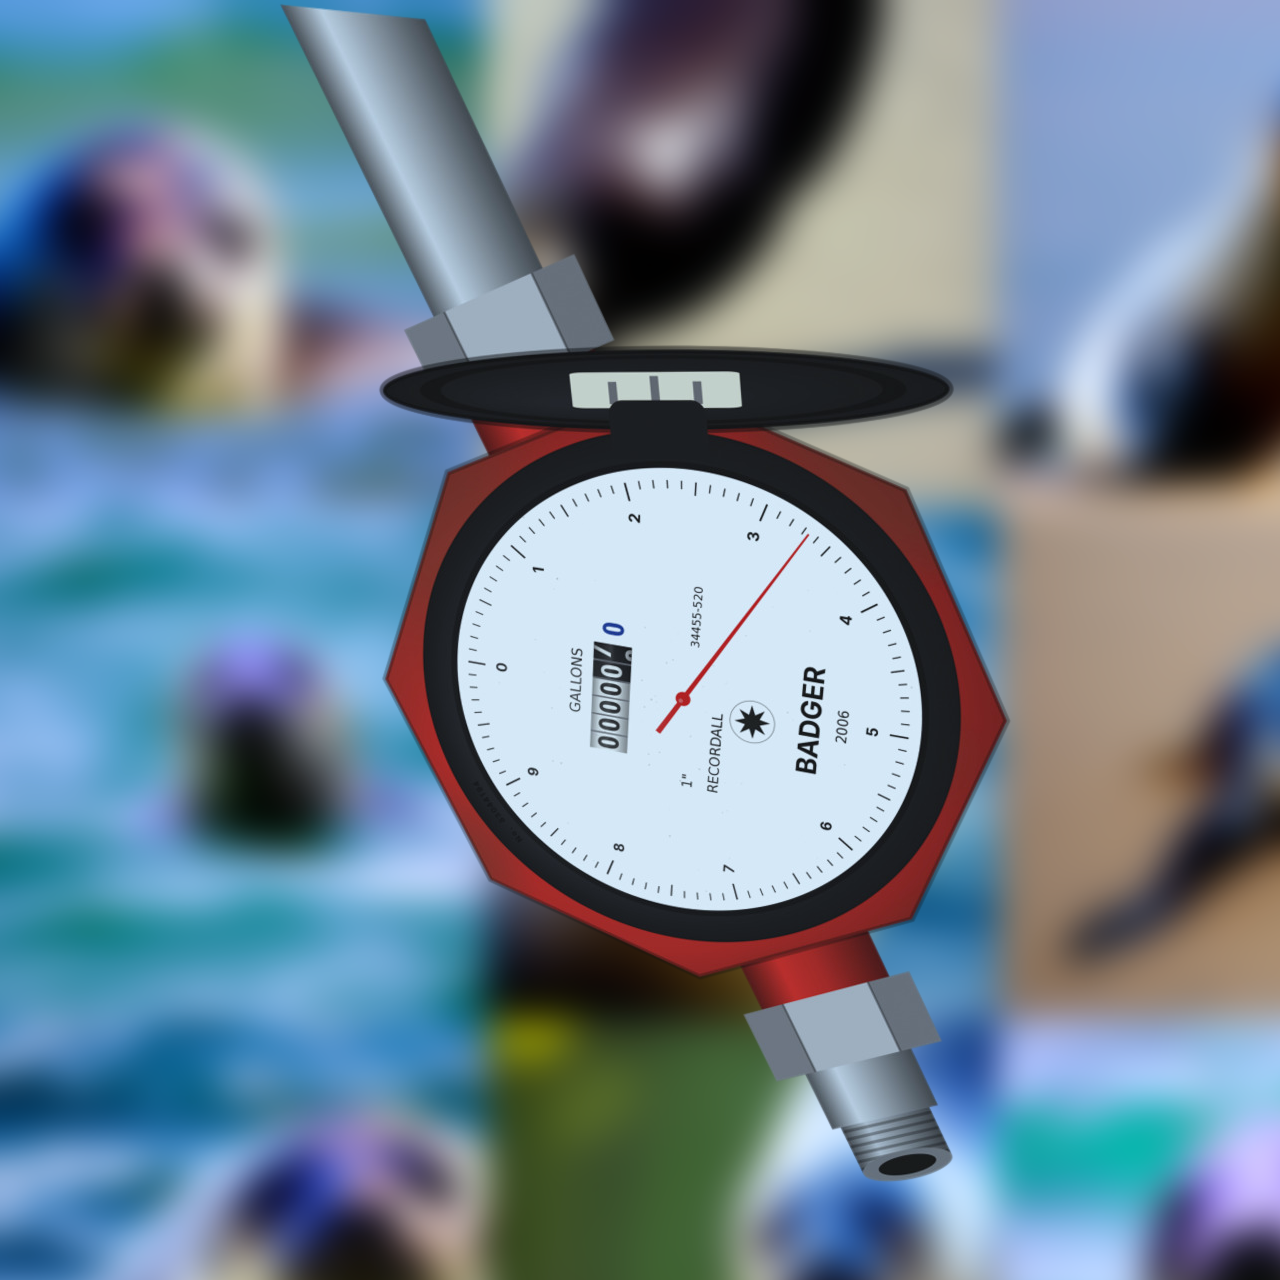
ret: {"value": 73.3, "unit": "gal"}
